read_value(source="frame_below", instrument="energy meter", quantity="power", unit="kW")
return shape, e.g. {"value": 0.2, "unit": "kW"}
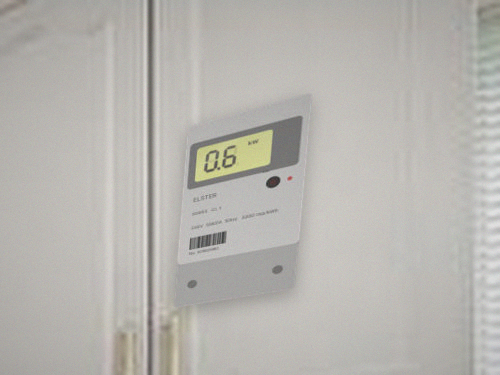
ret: {"value": 0.6, "unit": "kW"}
